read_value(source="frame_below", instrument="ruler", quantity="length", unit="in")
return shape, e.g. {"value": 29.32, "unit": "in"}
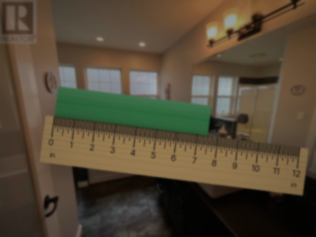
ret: {"value": 7.5, "unit": "in"}
